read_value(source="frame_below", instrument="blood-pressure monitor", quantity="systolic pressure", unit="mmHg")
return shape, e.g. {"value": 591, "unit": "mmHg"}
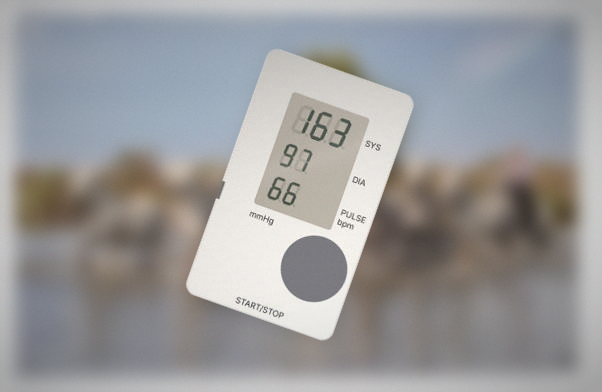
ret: {"value": 163, "unit": "mmHg"}
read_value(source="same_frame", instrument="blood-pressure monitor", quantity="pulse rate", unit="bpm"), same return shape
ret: {"value": 66, "unit": "bpm"}
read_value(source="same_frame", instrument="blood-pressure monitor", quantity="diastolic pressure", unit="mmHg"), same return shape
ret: {"value": 97, "unit": "mmHg"}
